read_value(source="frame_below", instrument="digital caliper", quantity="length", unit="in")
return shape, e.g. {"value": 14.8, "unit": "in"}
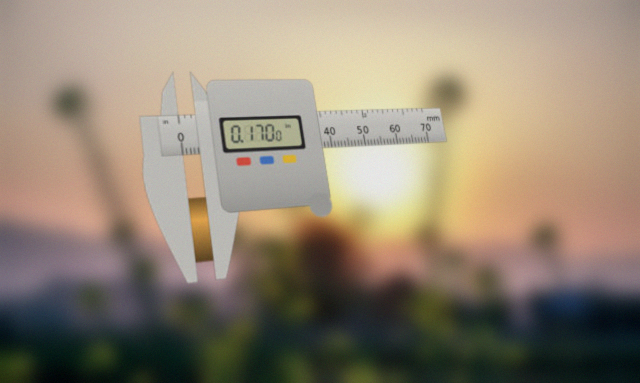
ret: {"value": 0.1700, "unit": "in"}
